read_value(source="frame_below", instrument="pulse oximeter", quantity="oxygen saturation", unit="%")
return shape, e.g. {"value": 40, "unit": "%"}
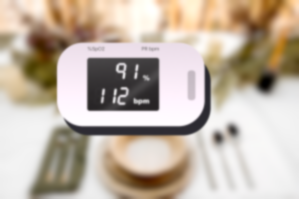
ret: {"value": 91, "unit": "%"}
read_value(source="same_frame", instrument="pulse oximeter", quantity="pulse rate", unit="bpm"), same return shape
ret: {"value": 112, "unit": "bpm"}
